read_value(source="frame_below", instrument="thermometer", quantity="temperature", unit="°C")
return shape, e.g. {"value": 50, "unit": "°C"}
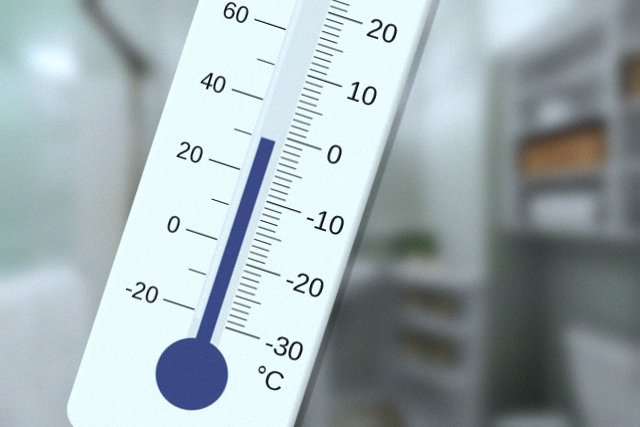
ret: {"value": -1, "unit": "°C"}
